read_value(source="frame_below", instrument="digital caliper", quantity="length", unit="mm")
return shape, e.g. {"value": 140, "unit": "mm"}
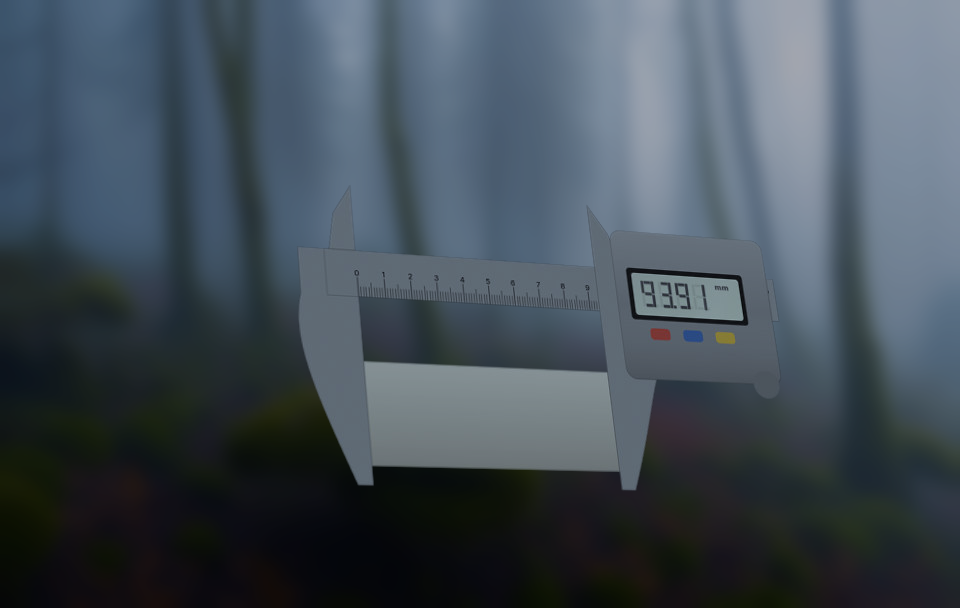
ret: {"value": 93.91, "unit": "mm"}
